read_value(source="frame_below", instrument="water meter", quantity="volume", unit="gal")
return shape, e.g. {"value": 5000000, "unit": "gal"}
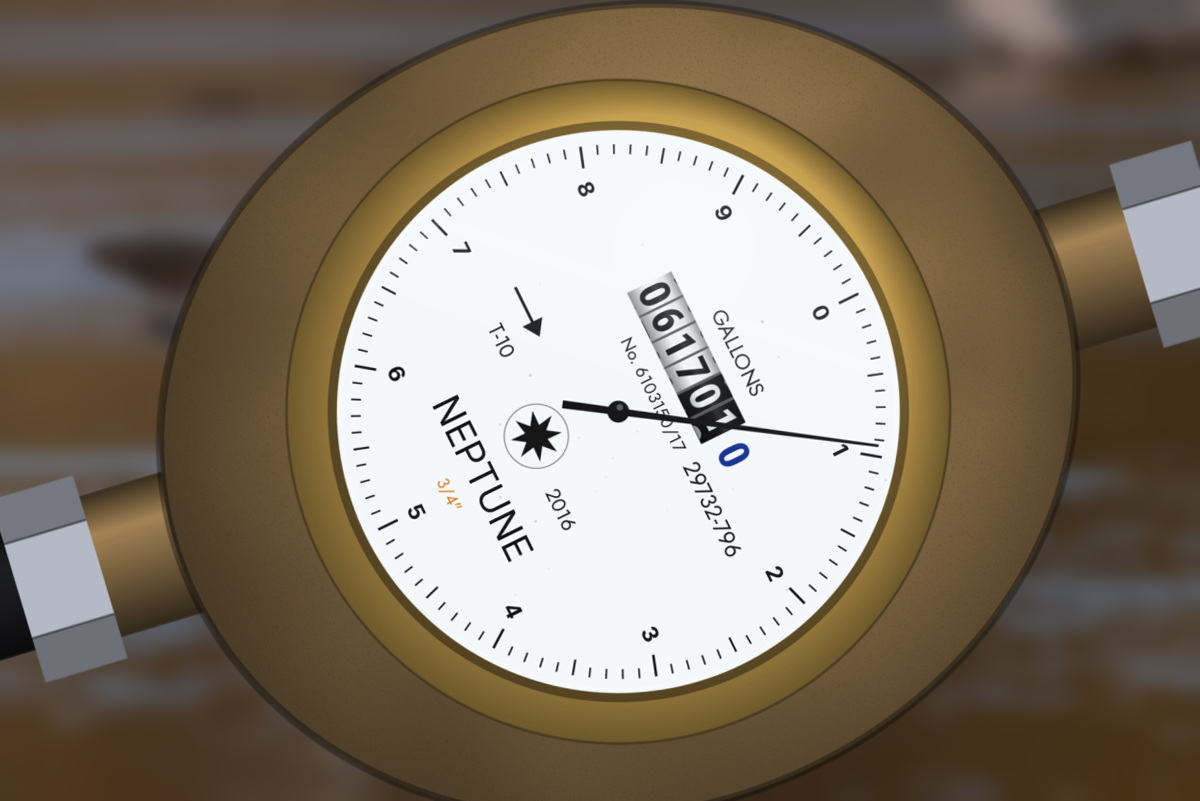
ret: {"value": 617010.9, "unit": "gal"}
